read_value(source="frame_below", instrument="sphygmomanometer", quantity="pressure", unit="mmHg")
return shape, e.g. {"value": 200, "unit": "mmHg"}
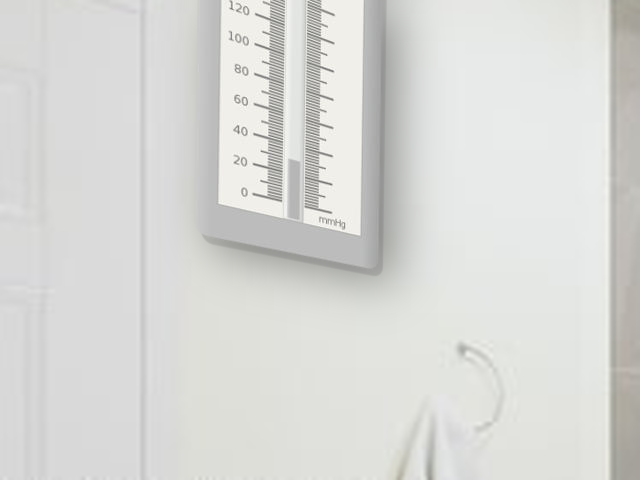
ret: {"value": 30, "unit": "mmHg"}
